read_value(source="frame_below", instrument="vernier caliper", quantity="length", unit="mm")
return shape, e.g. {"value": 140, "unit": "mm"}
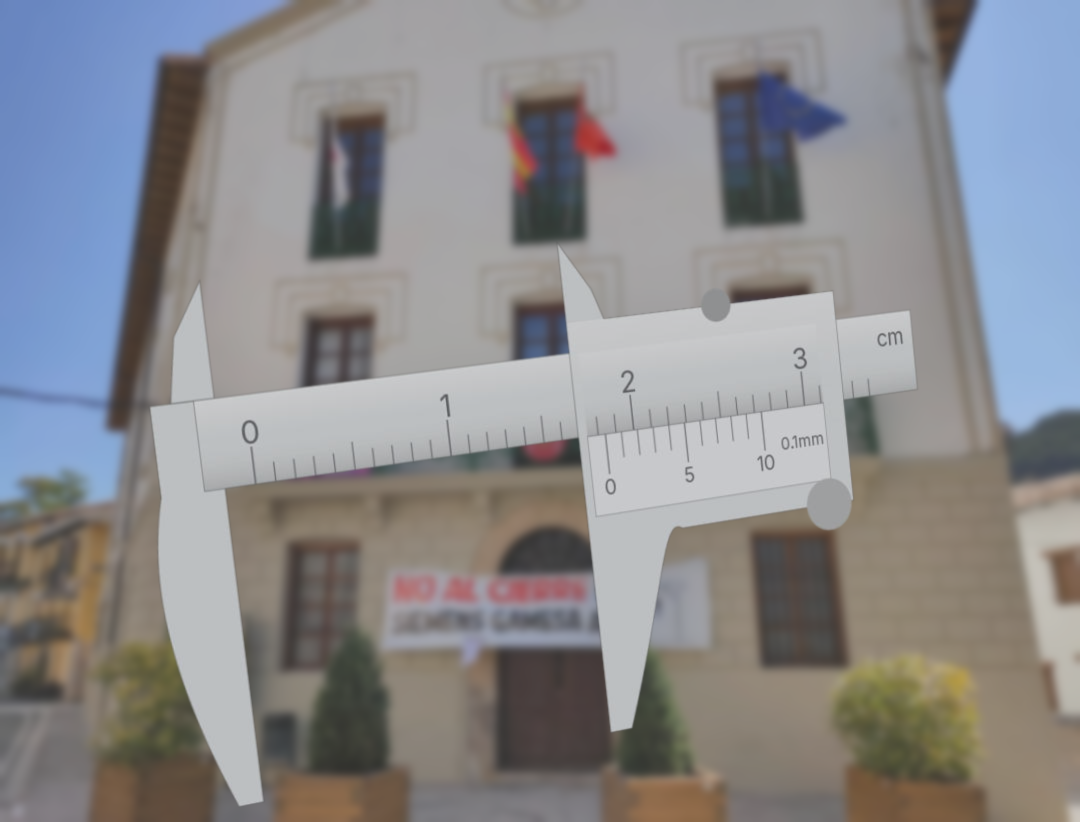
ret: {"value": 18.4, "unit": "mm"}
